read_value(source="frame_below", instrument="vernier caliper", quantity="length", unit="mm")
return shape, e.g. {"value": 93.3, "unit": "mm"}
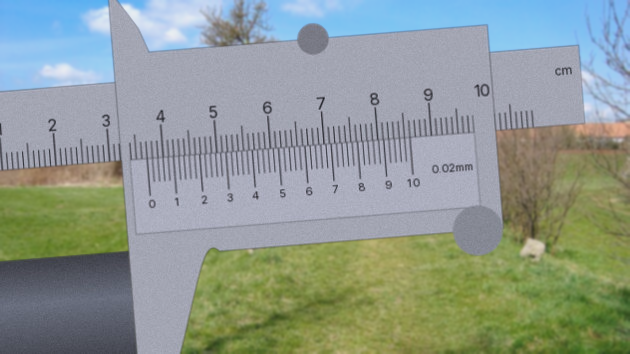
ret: {"value": 37.0, "unit": "mm"}
